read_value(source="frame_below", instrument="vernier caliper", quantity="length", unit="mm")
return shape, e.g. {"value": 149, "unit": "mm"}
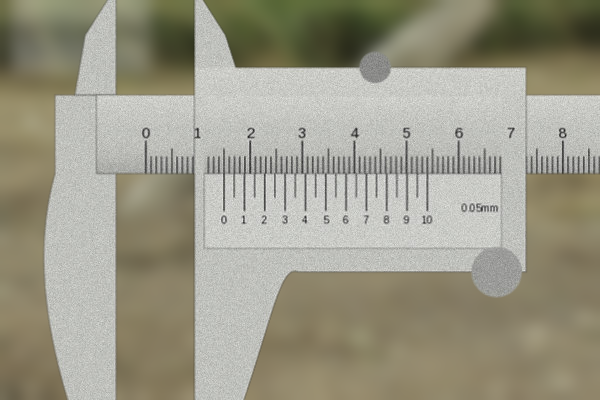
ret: {"value": 15.0, "unit": "mm"}
